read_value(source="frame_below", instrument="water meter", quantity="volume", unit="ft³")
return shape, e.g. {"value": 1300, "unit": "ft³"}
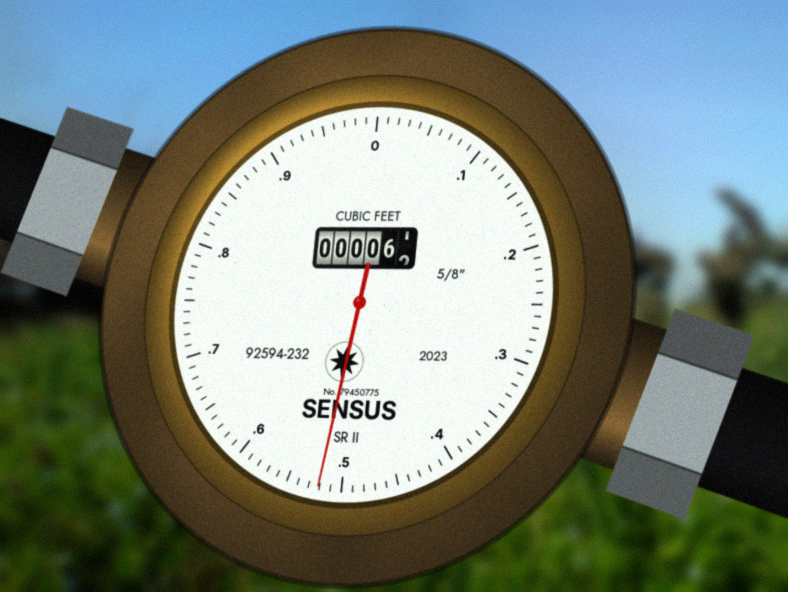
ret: {"value": 61.52, "unit": "ft³"}
